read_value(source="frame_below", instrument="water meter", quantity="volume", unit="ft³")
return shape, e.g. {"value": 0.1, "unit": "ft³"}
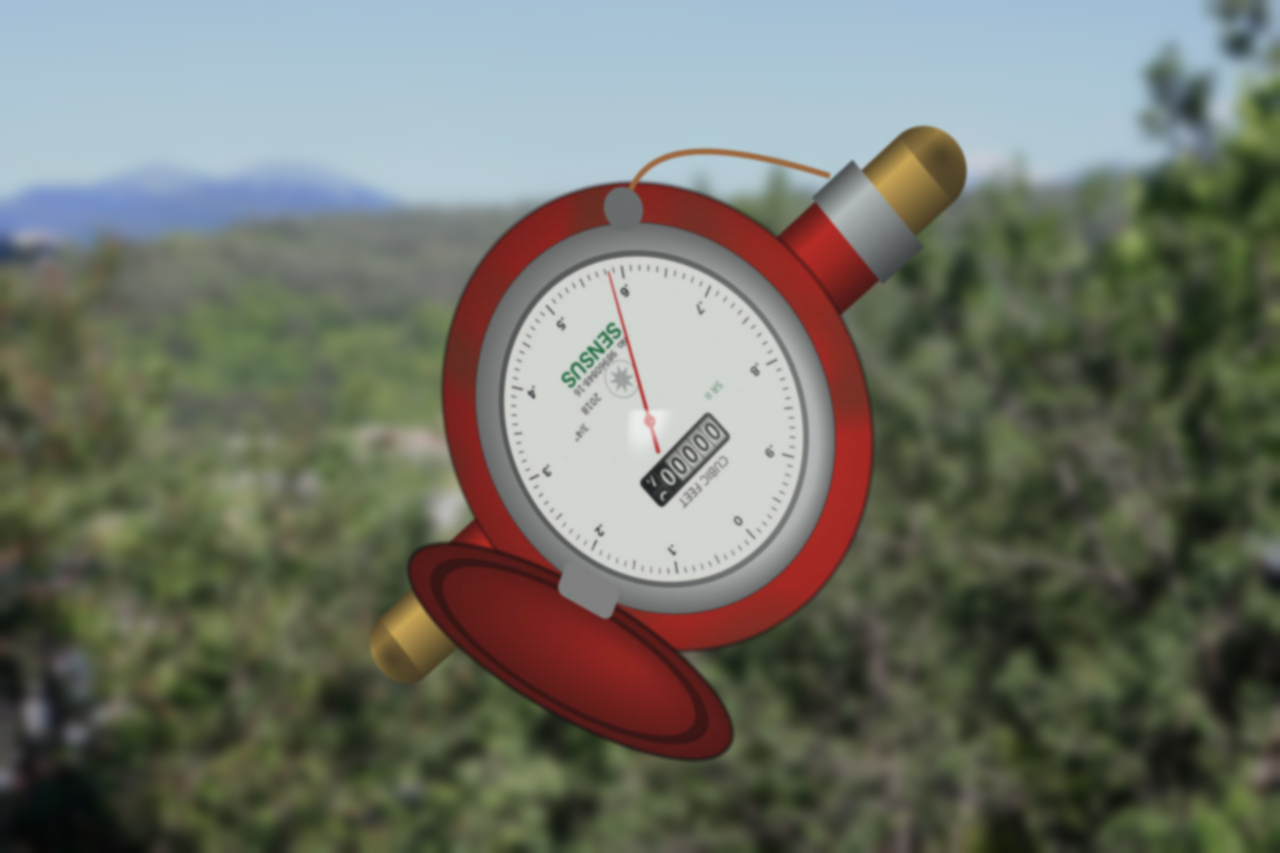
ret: {"value": 3.58, "unit": "ft³"}
